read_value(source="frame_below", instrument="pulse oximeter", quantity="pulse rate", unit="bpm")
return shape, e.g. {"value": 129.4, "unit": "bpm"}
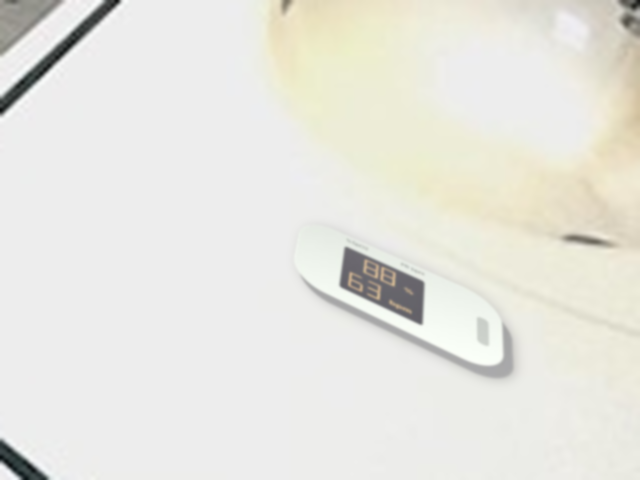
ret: {"value": 63, "unit": "bpm"}
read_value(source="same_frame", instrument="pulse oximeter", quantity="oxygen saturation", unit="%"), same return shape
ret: {"value": 88, "unit": "%"}
